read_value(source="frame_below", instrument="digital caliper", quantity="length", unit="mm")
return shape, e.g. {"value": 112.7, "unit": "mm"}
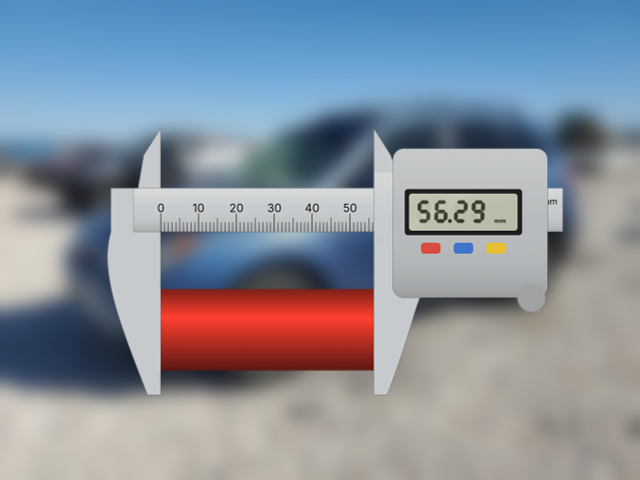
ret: {"value": 56.29, "unit": "mm"}
